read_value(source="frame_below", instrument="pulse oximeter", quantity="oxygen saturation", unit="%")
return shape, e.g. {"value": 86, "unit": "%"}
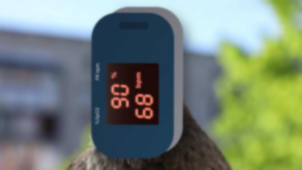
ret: {"value": 90, "unit": "%"}
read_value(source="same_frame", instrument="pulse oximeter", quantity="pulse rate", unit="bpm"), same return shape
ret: {"value": 68, "unit": "bpm"}
